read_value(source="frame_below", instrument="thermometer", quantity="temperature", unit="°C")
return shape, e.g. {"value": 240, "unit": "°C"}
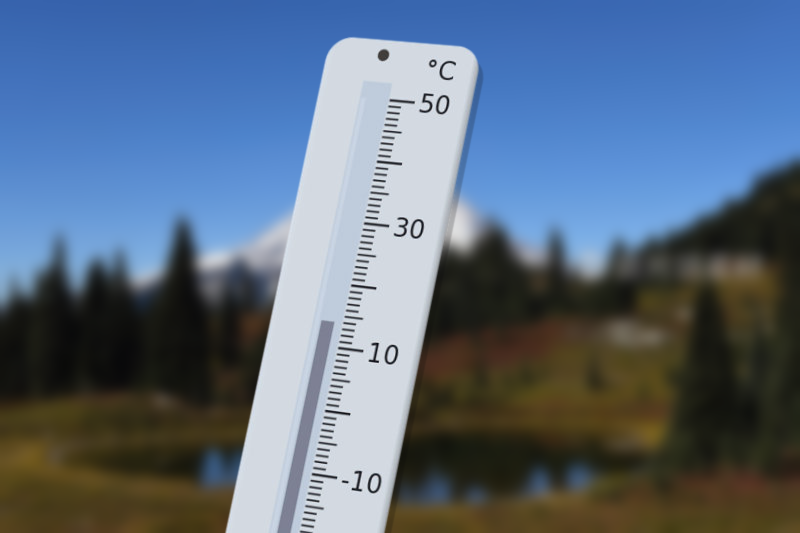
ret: {"value": 14, "unit": "°C"}
